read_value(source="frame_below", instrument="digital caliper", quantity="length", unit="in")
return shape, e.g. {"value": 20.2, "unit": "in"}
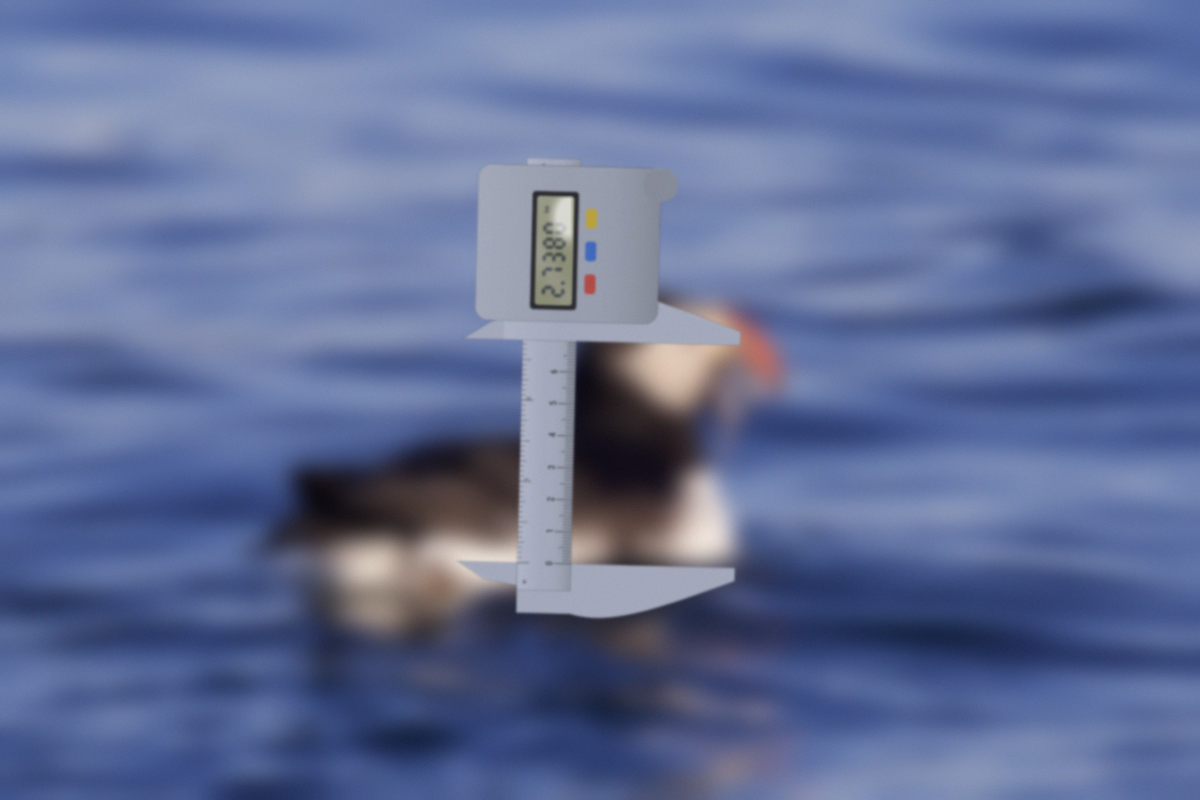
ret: {"value": 2.7380, "unit": "in"}
